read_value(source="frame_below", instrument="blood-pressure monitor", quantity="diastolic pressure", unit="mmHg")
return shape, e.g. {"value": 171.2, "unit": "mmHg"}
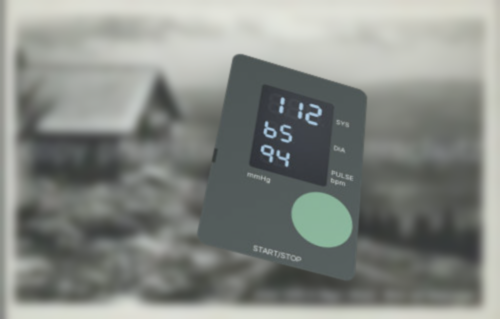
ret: {"value": 65, "unit": "mmHg"}
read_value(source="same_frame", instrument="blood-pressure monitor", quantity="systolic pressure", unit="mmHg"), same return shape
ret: {"value": 112, "unit": "mmHg"}
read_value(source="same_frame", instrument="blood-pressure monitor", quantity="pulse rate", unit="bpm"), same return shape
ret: {"value": 94, "unit": "bpm"}
